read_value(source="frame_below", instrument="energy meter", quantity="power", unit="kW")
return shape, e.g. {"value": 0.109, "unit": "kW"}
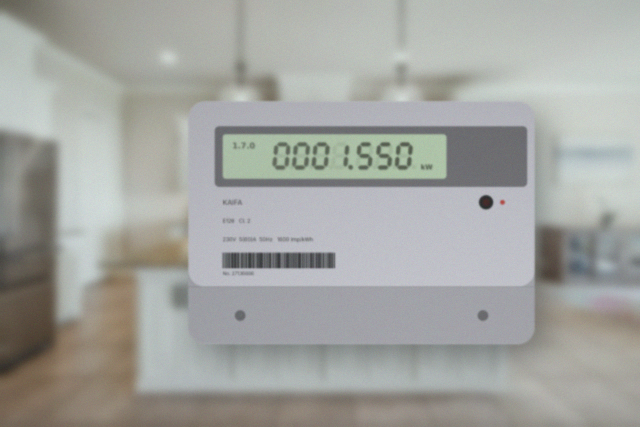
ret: {"value": 1.550, "unit": "kW"}
